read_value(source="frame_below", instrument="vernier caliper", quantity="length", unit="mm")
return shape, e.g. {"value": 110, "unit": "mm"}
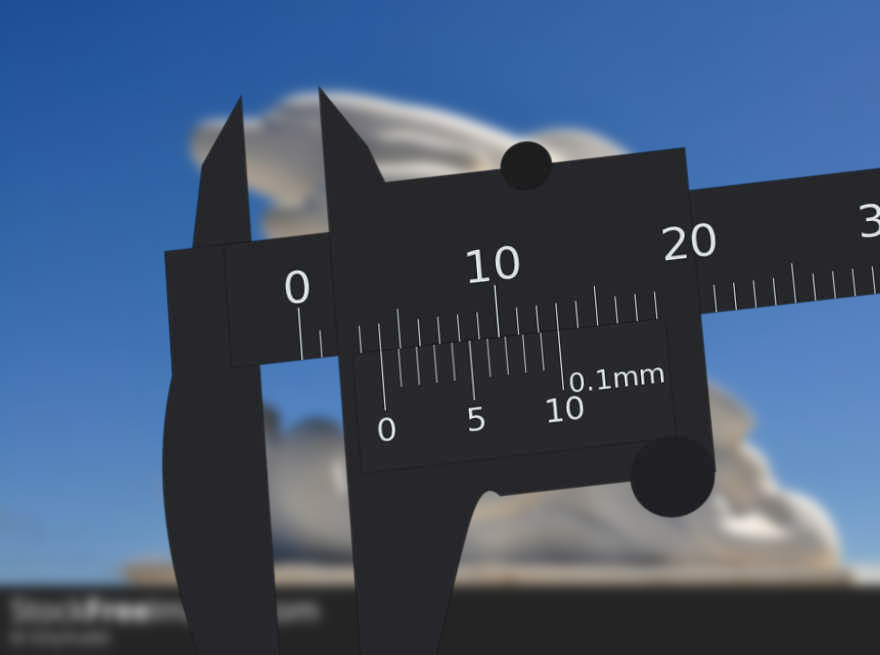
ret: {"value": 4.0, "unit": "mm"}
